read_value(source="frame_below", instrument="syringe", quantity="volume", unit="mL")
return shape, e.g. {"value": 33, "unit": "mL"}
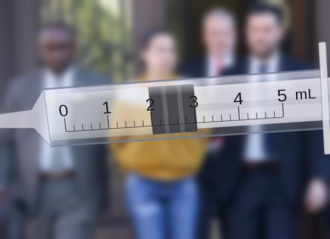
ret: {"value": 2, "unit": "mL"}
